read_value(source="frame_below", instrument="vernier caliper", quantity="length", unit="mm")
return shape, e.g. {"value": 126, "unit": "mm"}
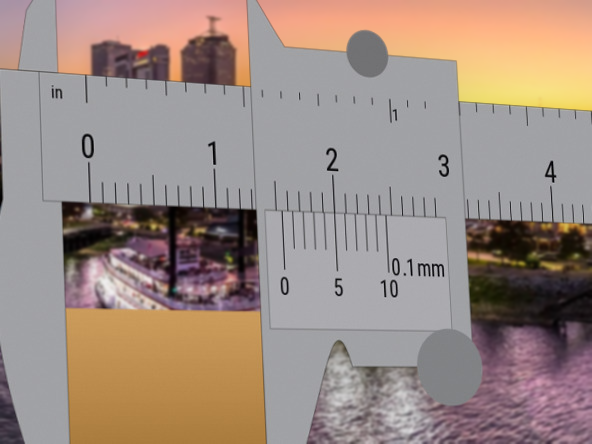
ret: {"value": 15.5, "unit": "mm"}
